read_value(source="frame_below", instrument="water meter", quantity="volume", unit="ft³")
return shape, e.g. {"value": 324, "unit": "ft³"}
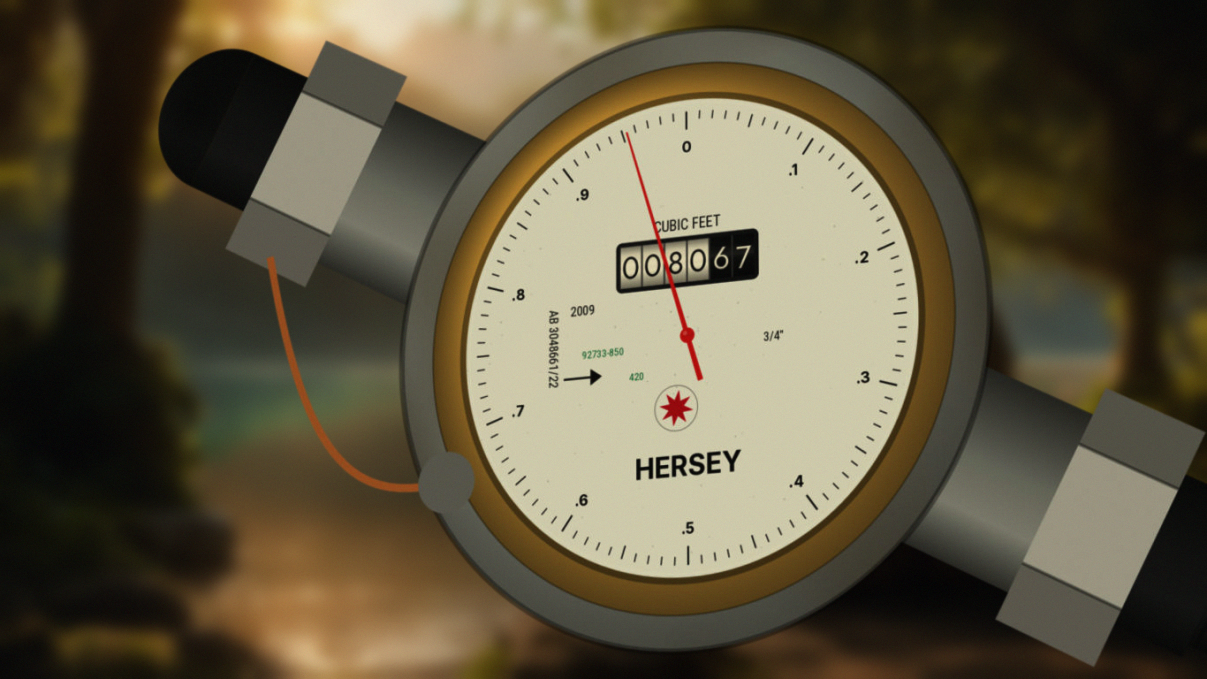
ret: {"value": 8066.95, "unit": "ft³"}
